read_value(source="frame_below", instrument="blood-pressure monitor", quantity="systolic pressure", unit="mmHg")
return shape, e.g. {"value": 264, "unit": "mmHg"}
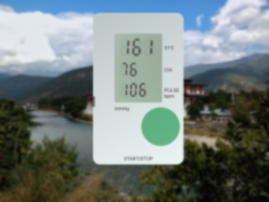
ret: {"value": 161, "unit": "mmHg"}
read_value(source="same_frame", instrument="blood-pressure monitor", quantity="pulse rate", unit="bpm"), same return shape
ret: {"value": 106, "unit": "bpm"}
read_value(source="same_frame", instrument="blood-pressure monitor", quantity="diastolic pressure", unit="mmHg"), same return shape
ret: {"value": 76, "unit": "mmHg"}
